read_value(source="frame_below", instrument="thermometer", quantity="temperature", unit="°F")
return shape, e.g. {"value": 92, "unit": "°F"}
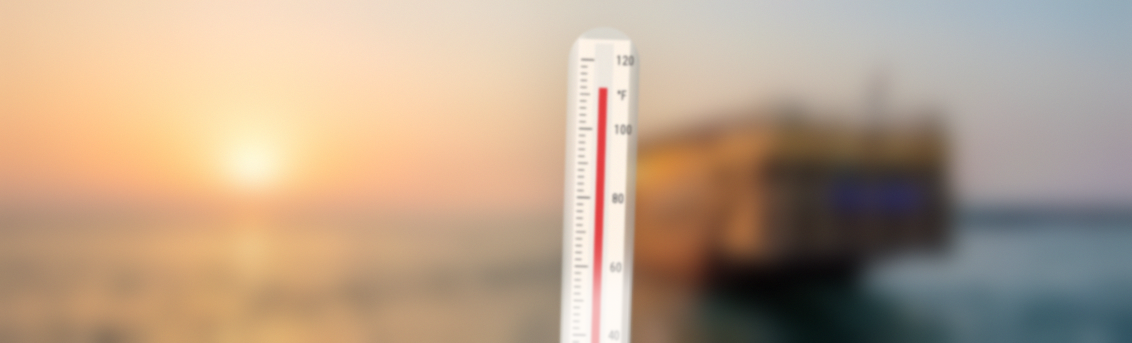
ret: {"value": 112, "unit": "°F"}
